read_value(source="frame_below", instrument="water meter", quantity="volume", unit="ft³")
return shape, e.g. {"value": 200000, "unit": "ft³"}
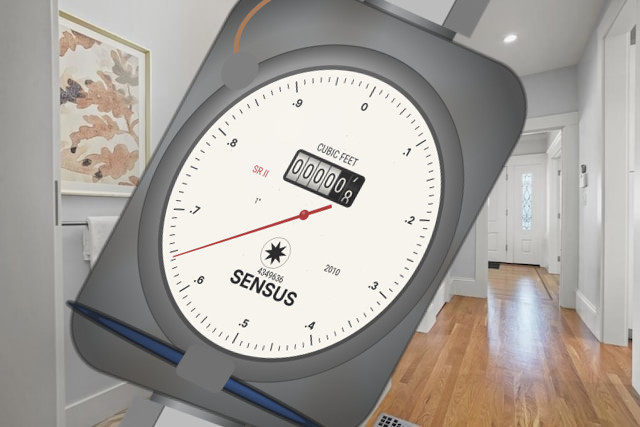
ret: {"value": 7.64, "unit": "ft³"}
